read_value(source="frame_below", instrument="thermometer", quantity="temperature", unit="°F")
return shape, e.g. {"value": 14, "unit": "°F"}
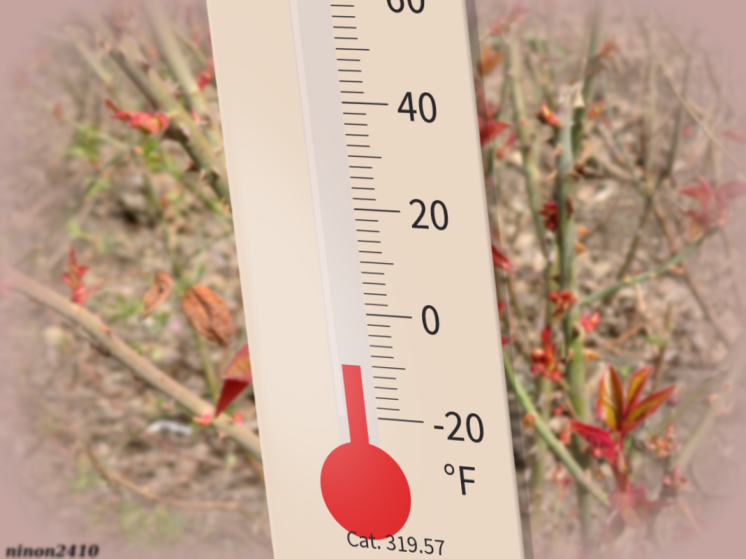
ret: {"value": -10, "unit": "°F"}
